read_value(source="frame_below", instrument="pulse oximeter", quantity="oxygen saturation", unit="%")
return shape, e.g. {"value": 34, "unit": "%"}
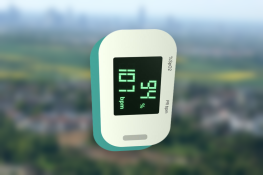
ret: {"value": 94, "unit": "%"}
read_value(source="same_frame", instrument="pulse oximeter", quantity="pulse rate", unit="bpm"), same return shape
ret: {"value": 107, "unit": "bpm"}
